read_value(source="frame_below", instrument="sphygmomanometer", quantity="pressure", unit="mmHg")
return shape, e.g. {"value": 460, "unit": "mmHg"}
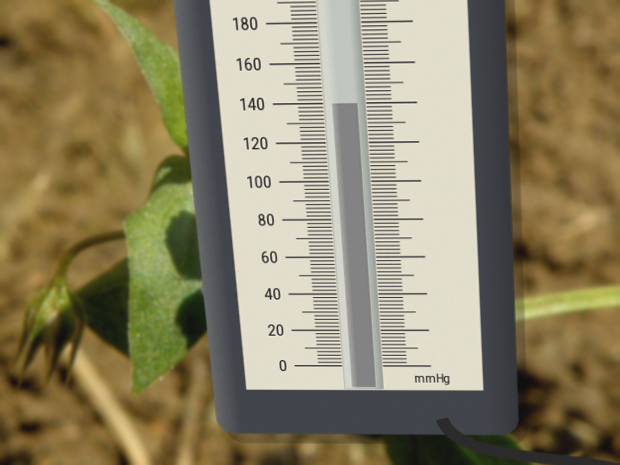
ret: {"value": 140, "unit": "mmHg"}
